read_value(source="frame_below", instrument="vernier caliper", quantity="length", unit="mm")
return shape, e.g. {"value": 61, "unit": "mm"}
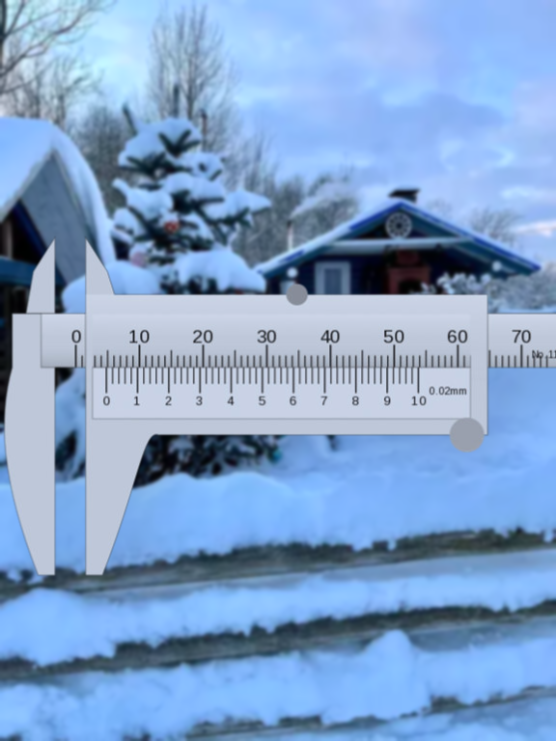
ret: {"value": 4.8, "unit": "mm"}
